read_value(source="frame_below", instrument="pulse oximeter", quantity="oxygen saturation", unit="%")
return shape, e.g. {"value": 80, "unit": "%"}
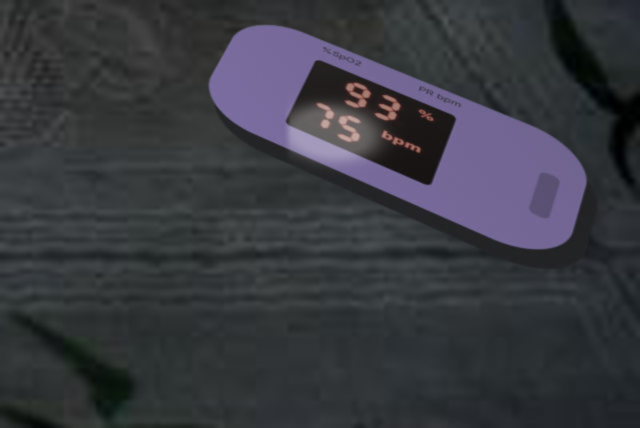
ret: {"value": 93, "unit": "%"}
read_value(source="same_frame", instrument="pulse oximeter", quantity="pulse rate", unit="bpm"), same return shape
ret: {"value": 75, "unit": "bpm"}
